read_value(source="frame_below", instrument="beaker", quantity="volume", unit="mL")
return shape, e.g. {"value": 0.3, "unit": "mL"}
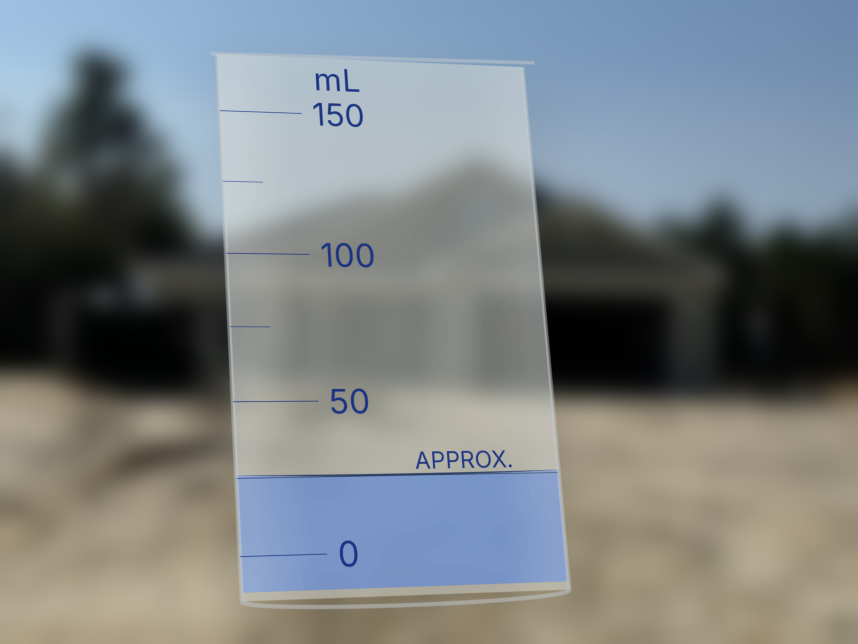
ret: {"value": 25, "unit": "mL"}
